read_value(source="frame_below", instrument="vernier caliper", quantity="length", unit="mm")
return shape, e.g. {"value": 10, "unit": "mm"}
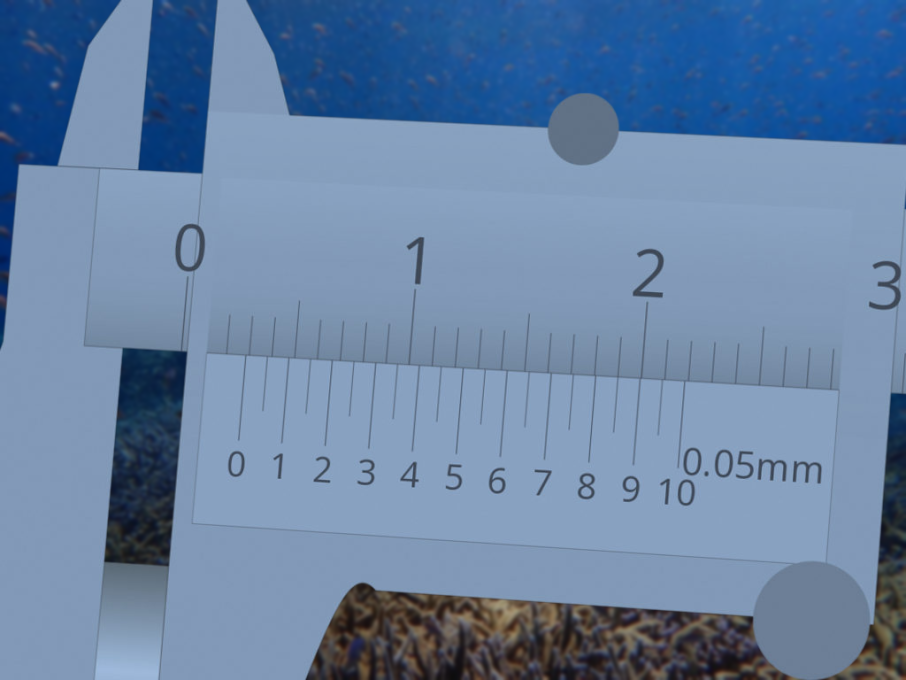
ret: {"value": 2.85, "unit": "mm"}
